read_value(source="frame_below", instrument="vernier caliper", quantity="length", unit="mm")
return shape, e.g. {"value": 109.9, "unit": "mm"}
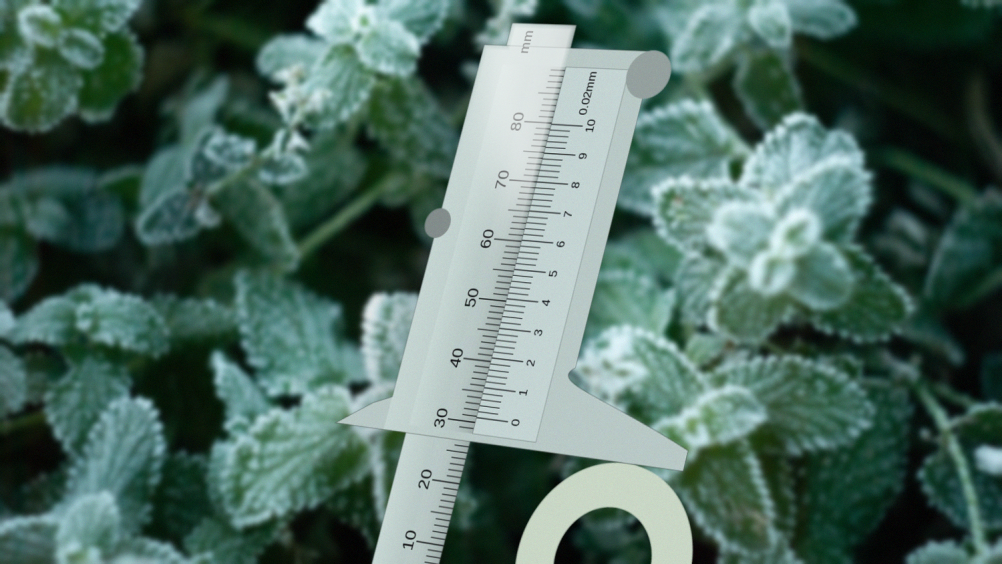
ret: {"value": 30.8, "unit": "mm"}
